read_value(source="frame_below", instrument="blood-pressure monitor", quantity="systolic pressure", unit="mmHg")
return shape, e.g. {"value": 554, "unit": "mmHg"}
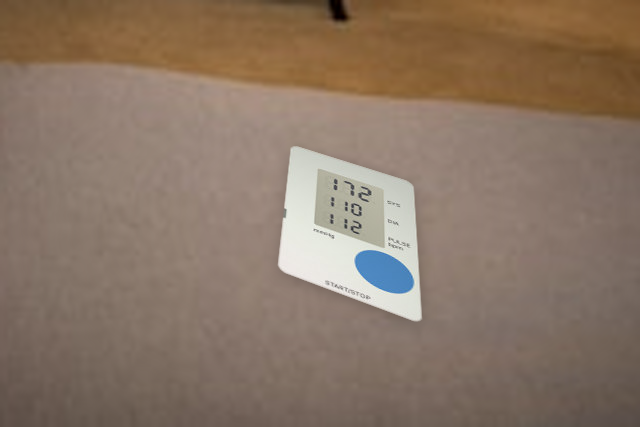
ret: {"value": 172, "unit": "mmHg"}
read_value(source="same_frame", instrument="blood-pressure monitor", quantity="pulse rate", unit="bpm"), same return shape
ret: {"value": 112, "unit": "bpm"}
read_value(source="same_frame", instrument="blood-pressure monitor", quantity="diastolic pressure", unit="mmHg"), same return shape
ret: {"value": 110, "unit": "mmHg"}
